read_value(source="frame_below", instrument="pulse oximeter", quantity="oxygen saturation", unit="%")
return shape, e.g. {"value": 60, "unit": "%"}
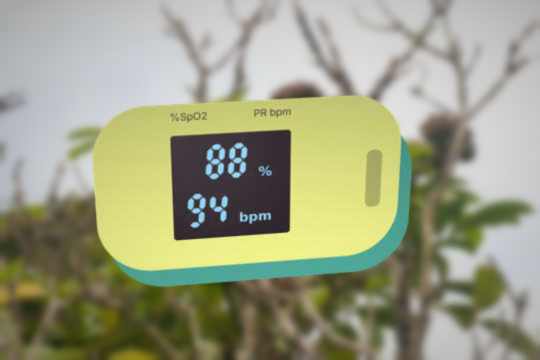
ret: {"value": 88, "unit": "%"}
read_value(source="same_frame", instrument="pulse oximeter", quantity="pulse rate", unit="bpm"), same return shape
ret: {"value": 94, "unit": "bpm"}
